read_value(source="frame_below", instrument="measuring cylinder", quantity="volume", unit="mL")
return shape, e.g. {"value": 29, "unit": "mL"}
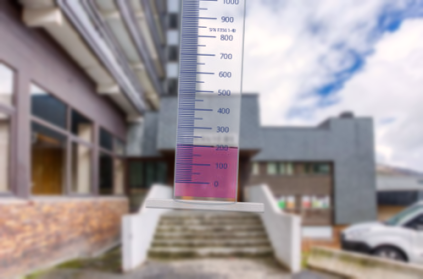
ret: {"value": 200, "unit": "mL"}
